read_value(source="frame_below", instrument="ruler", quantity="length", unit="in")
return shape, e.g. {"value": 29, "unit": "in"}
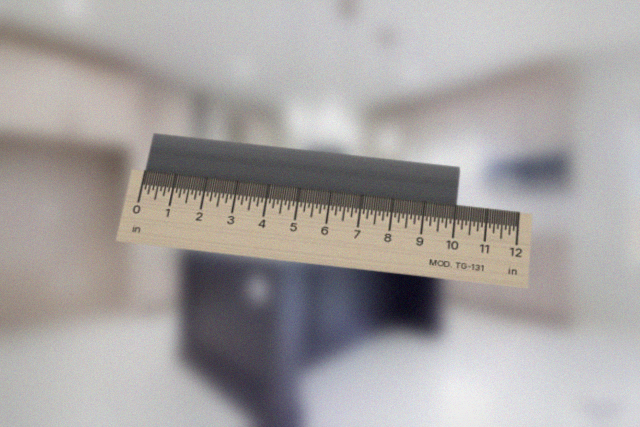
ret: {"value": 10, "unit": "in"}
